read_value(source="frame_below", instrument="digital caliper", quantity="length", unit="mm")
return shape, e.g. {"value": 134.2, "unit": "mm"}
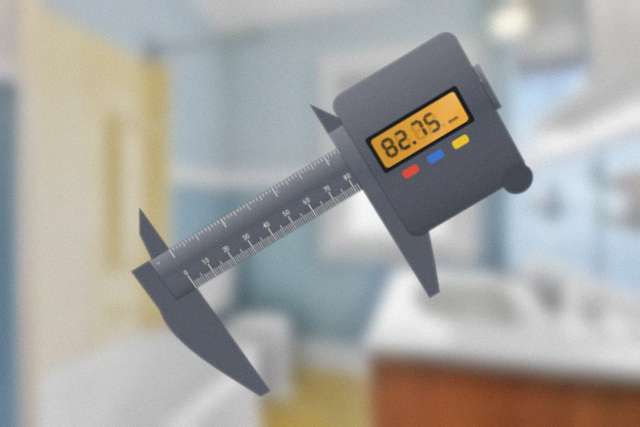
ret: {"value": 82.75, "unit": "mm"}
